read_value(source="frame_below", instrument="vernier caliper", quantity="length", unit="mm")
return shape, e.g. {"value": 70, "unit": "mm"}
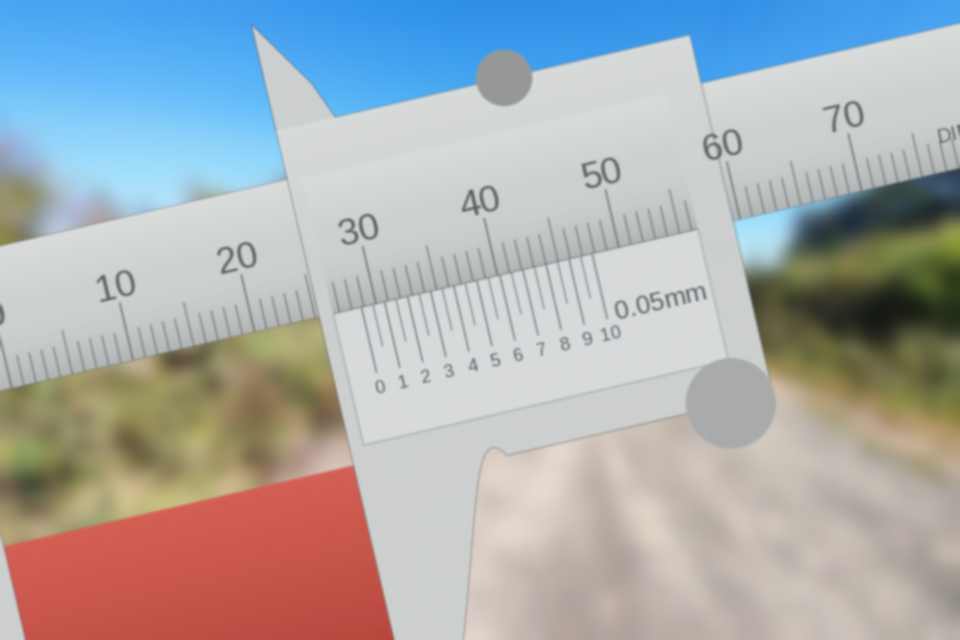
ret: {"value": 28.8, "unit": "mm"}
